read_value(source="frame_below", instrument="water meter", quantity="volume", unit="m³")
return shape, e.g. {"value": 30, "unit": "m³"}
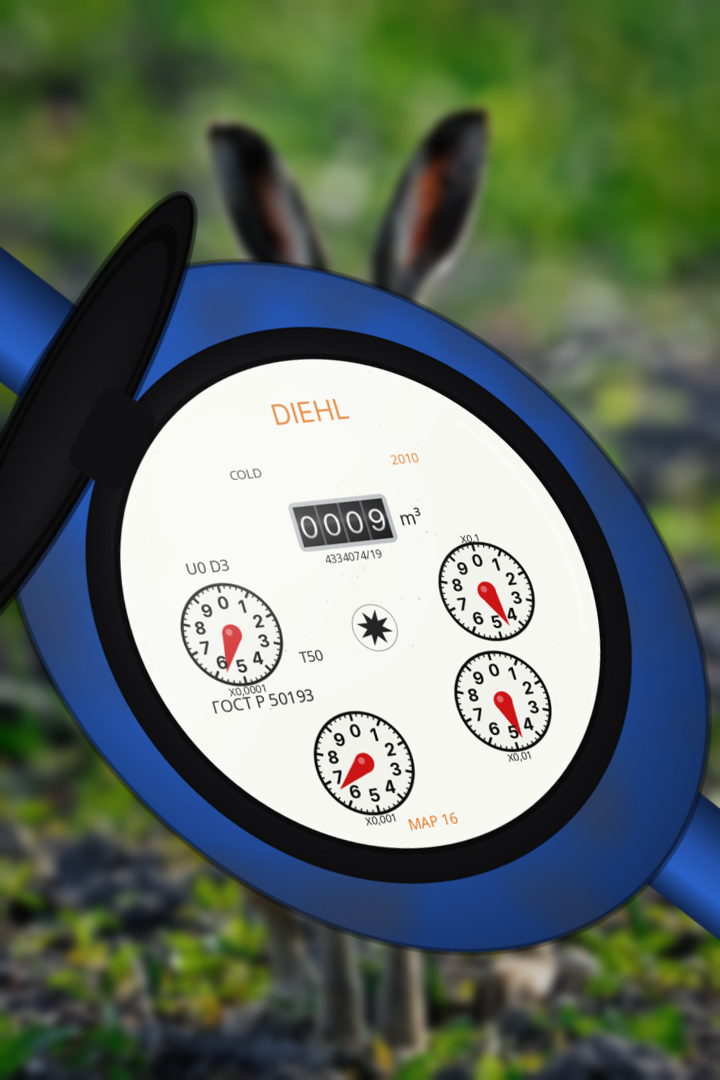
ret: {"value": 9.4465, "unit": "m³"}
